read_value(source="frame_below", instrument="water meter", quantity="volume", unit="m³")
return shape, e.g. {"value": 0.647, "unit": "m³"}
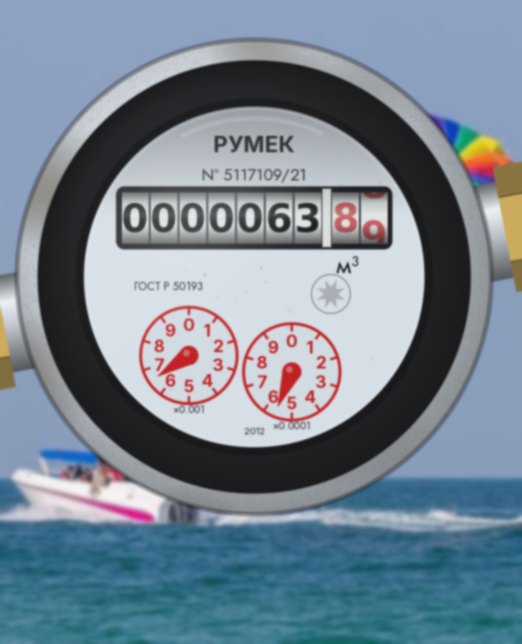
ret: {"value": 63.8865, "unit": "m³"}
